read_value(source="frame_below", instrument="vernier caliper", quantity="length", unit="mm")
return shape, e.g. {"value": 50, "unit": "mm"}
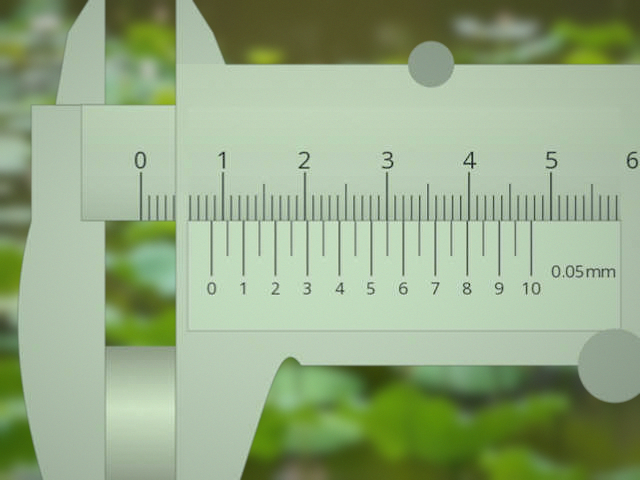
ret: {"value": 8.6, "unit": "mm"}
